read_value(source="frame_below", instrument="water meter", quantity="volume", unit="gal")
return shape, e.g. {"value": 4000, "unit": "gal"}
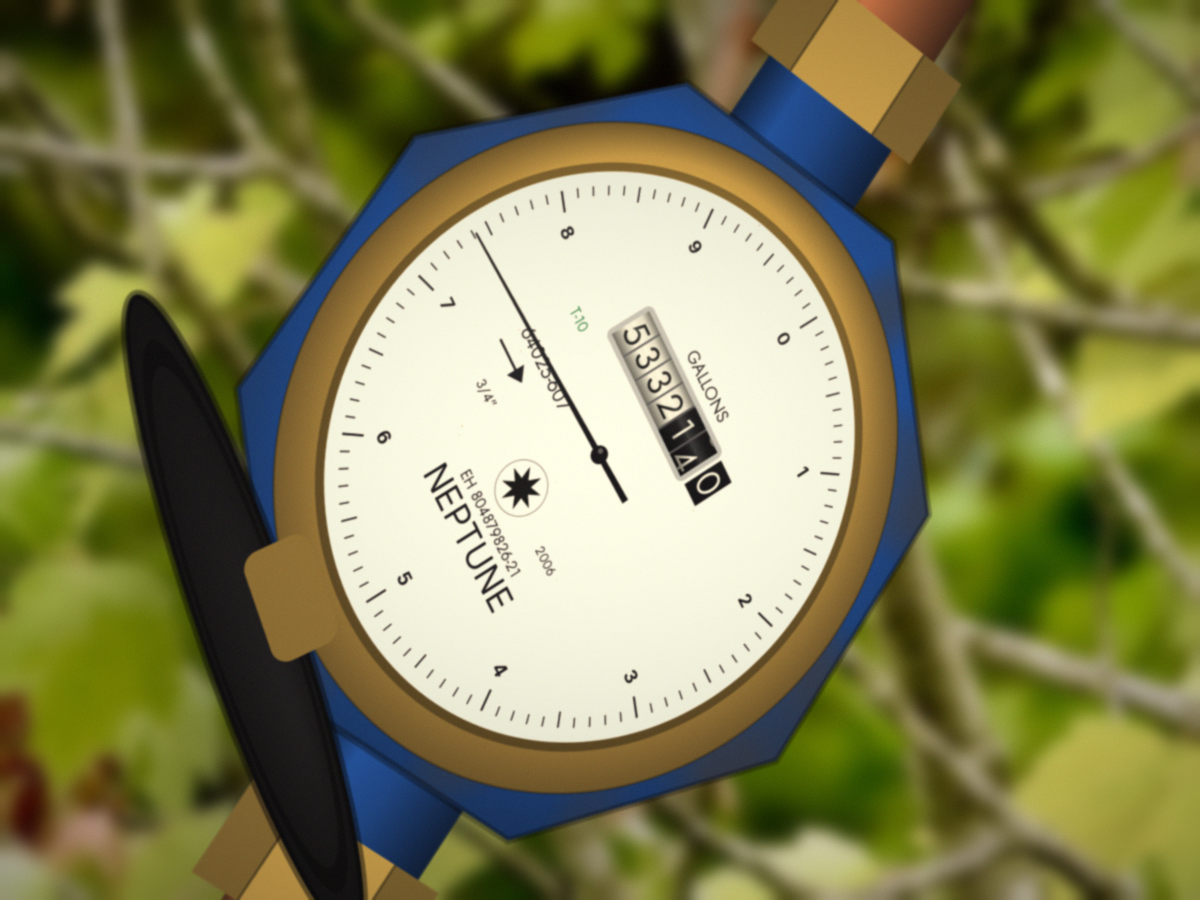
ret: {"value": 5332137.4, "unit": "gal"}
